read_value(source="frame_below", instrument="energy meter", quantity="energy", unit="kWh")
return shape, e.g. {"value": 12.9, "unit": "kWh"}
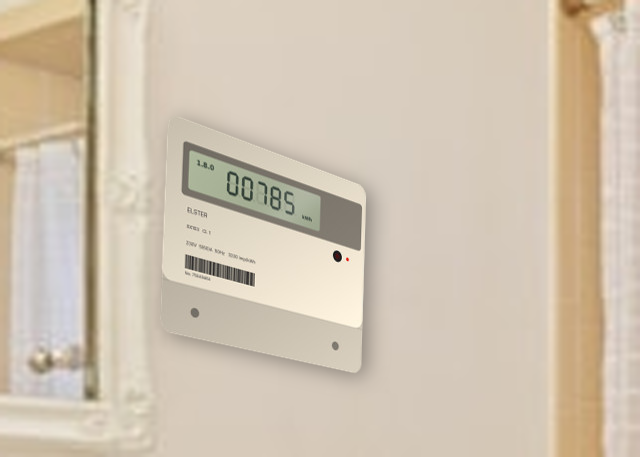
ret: {"value": 785, "unit": "kWh"}
